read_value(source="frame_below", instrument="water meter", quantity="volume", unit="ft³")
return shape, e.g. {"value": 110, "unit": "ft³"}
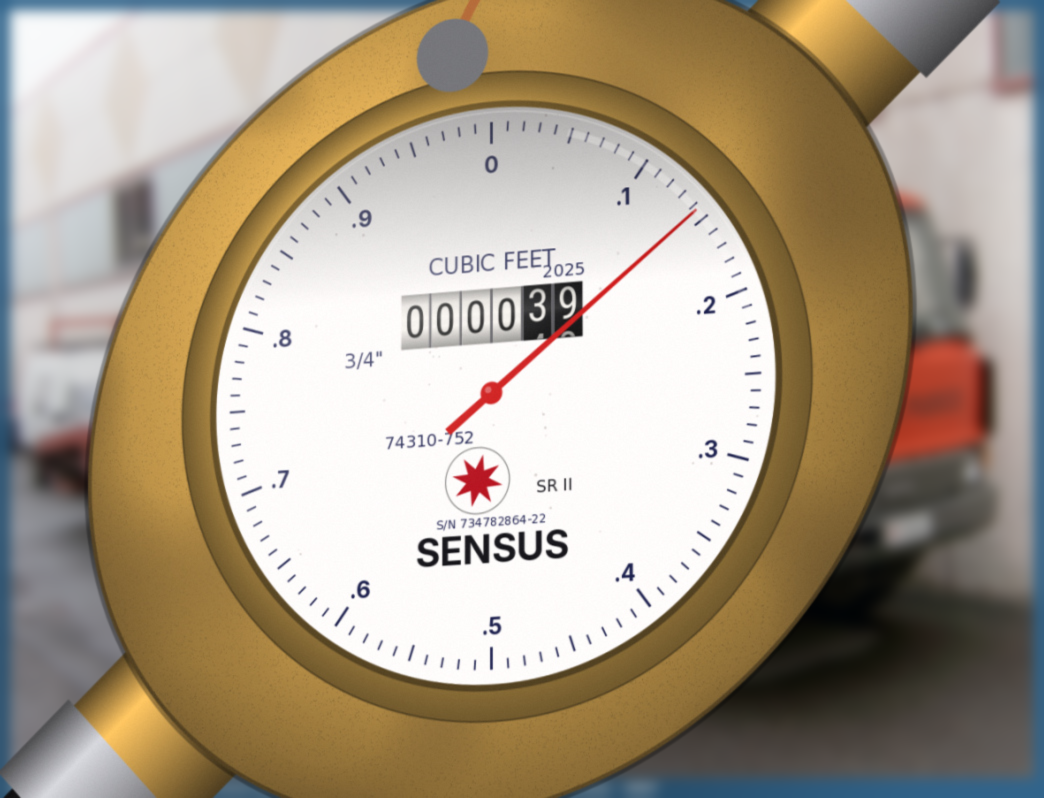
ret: {"value": 39.14, "unit": "ft³"}
